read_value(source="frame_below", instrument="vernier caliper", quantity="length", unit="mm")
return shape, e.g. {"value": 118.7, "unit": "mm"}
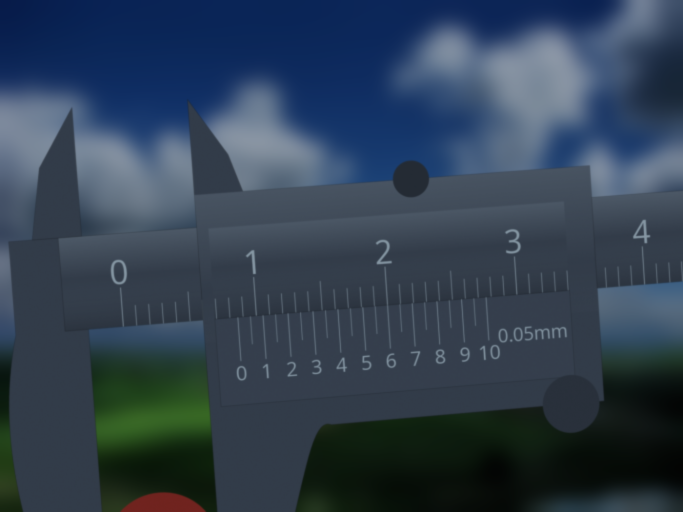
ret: {"value": 8.6, "unit": "mm"}
